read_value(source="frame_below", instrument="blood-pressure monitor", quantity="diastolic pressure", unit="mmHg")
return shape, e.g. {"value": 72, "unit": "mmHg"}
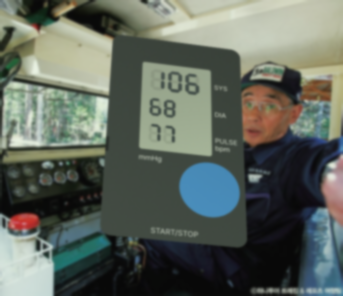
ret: {"value": 68, "unit": "mmHg"}
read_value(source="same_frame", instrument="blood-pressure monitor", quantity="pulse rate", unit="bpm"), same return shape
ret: {"value": 77, "unit": "bpm"}
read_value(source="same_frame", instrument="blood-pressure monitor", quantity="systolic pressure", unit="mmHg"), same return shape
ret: {"value": 106, "unit": "mmHg"}
